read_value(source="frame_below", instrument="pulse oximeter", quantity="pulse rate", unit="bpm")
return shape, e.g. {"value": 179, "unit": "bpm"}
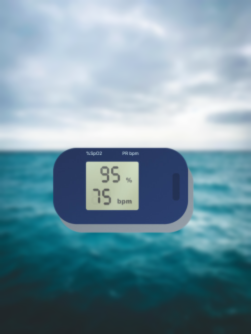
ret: {"value": 75, "unit": "bpm"}
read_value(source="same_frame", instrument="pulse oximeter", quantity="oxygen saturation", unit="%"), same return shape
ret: {"value": 95, "unit": "%"}
